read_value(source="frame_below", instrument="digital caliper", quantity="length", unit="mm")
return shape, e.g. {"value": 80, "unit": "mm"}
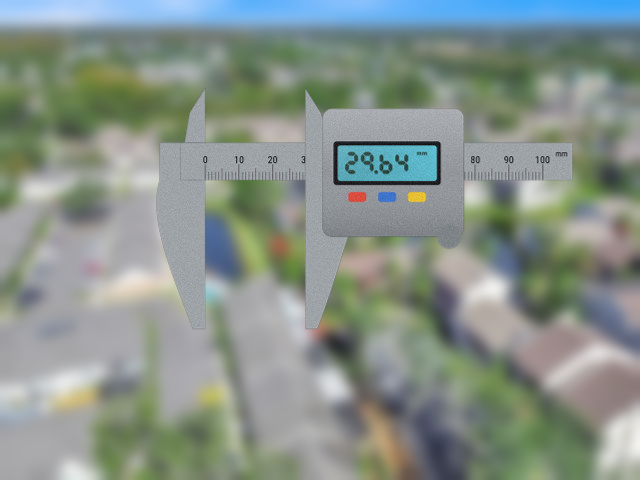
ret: {"value": 29.64, "unit": "mm"}
